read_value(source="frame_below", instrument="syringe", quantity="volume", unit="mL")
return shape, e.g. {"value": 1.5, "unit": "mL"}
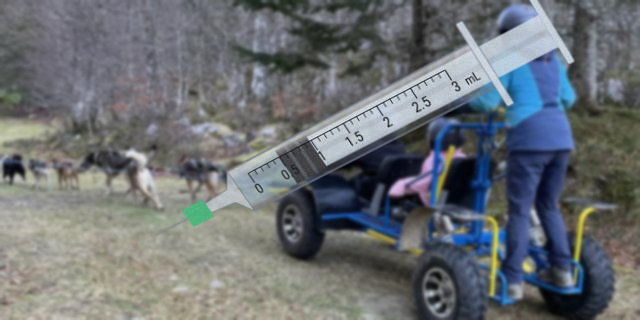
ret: {"value": 0.5, "unit": "mL"}
